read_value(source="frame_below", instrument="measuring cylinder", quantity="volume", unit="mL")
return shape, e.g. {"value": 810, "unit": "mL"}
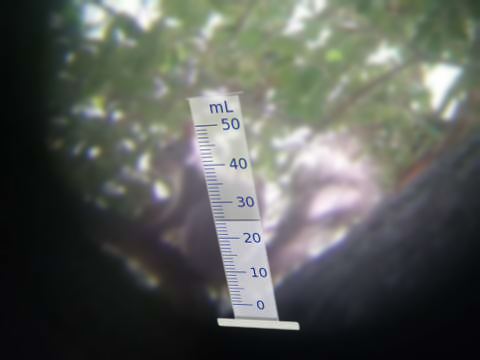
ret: {"value": 25, "unit": "mL"}
